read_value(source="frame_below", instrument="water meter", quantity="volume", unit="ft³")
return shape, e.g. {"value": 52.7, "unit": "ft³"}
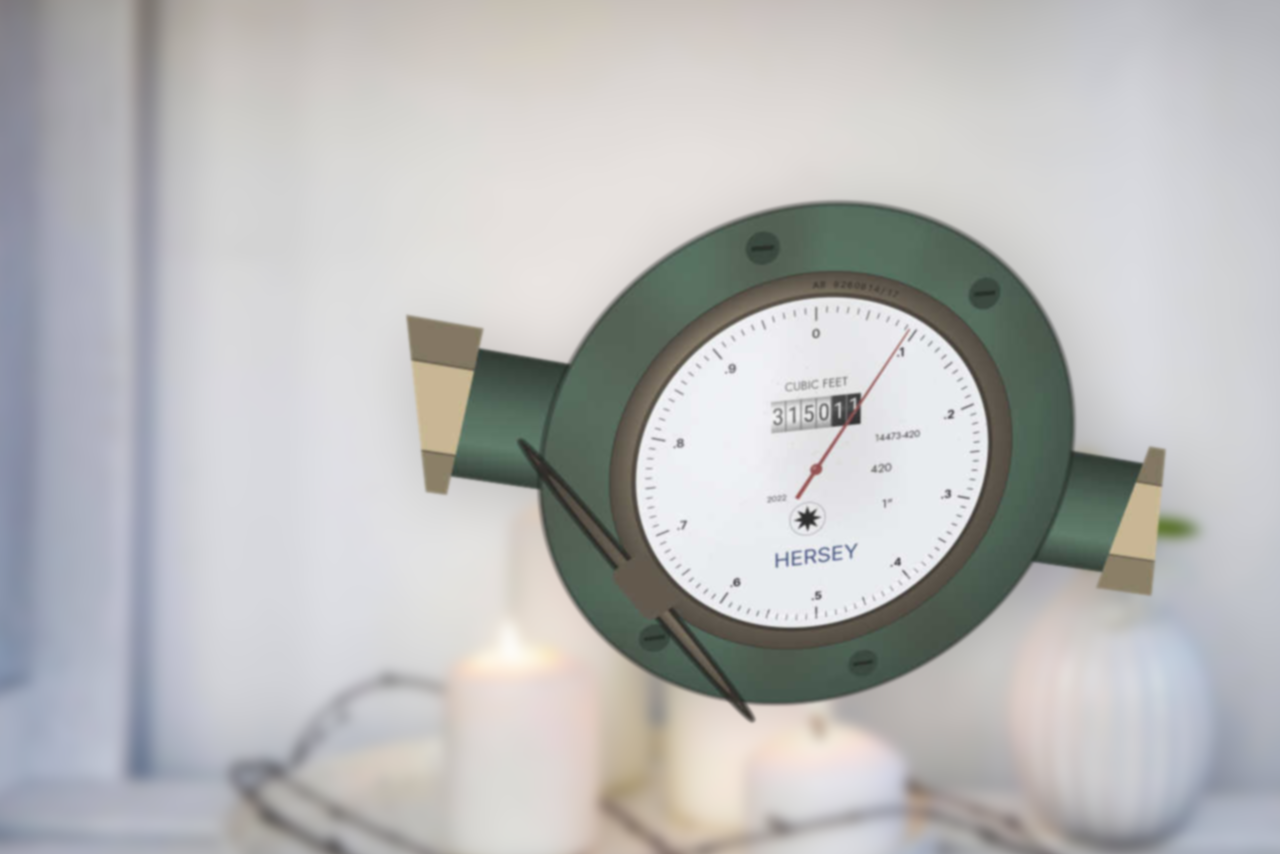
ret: {"value": 315011.09, "unit": "ft³"}
